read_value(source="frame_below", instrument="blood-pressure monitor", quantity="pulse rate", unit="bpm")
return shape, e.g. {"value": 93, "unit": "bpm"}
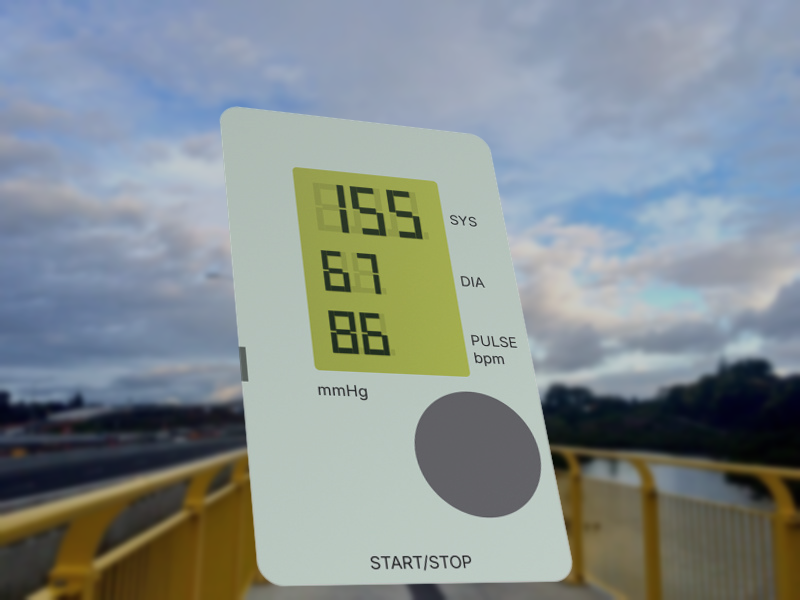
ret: {"value": 86, "unit": "bpm"}
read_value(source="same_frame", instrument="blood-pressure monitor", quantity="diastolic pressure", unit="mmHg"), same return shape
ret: {"value": 67, "unit": "mmHg"}
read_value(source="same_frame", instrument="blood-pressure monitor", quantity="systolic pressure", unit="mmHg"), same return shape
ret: {"value": 155, "unit": "mmHg"}
